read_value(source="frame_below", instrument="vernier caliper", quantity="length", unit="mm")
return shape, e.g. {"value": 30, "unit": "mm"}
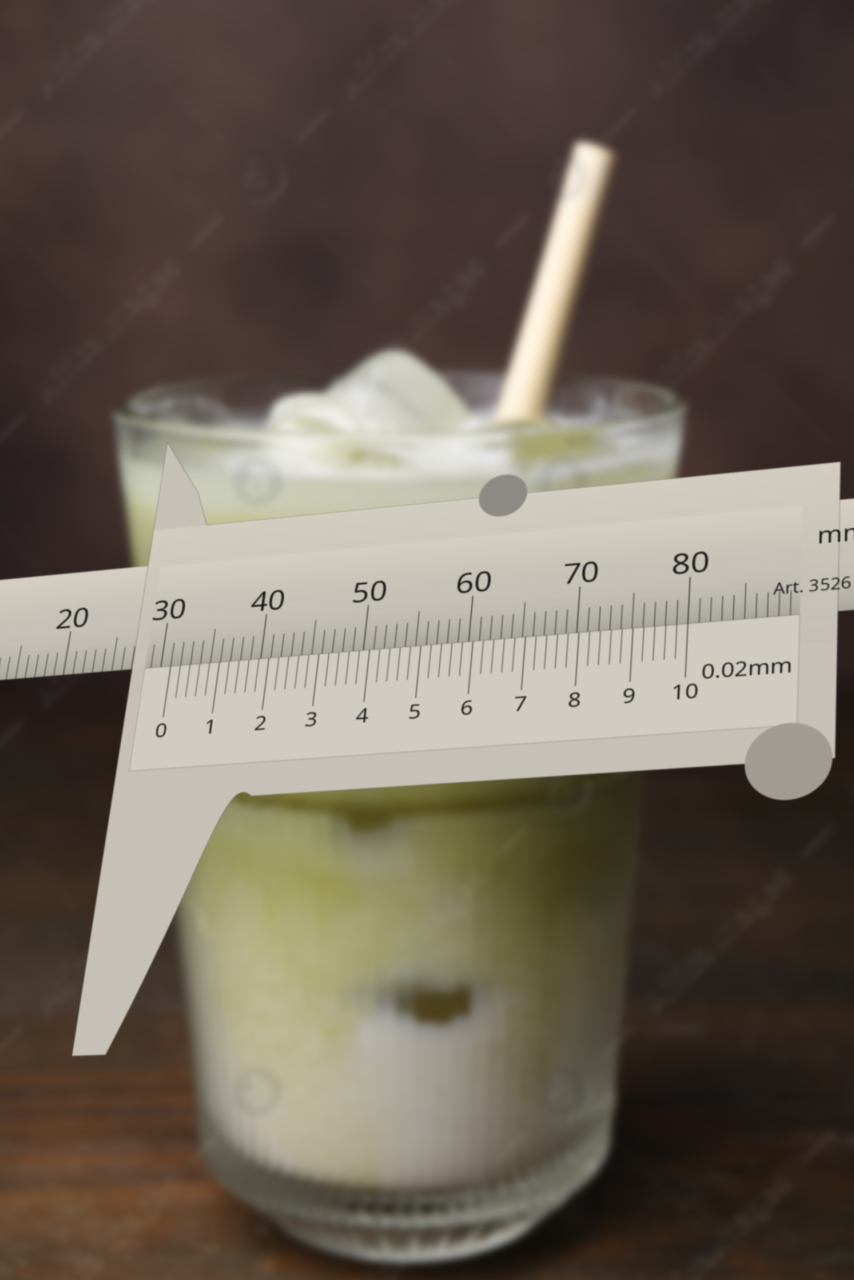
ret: {"value": 31.0, "unit": "mm"}
